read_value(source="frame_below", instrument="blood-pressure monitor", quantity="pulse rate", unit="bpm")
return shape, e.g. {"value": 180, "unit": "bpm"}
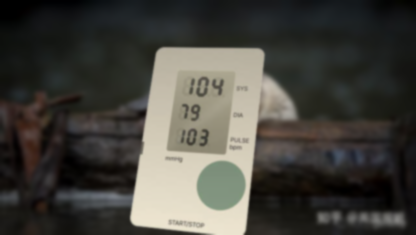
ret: {"value": 103, "unit": "bpm"}
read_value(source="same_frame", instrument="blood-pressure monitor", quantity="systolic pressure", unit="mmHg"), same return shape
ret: {"value": 104, "unit": "mmHg"}
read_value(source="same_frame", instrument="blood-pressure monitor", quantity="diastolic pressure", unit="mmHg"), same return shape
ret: {"value": 79, "unit": "mmHg"}
